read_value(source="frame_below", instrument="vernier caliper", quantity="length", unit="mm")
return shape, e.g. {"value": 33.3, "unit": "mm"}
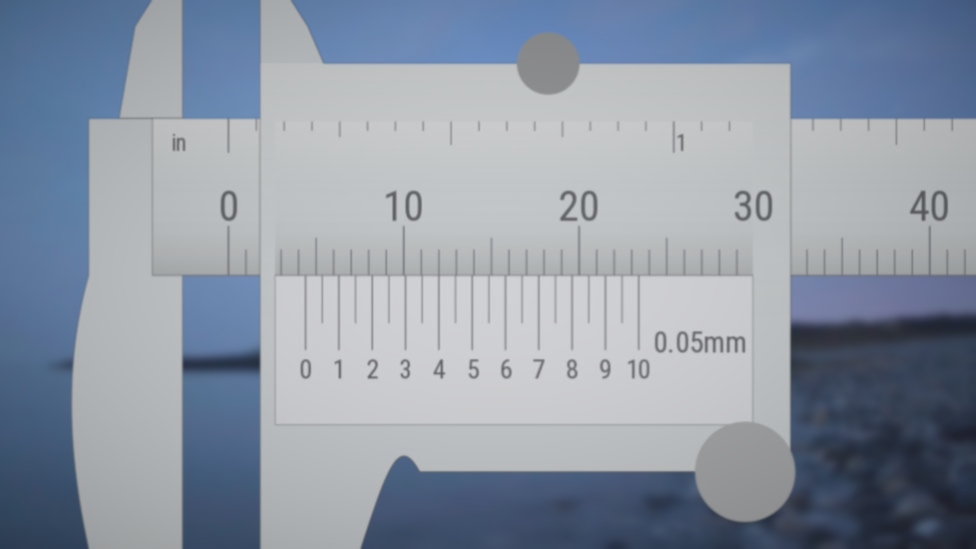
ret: {"value": 4.4, "unit": "mm"}
